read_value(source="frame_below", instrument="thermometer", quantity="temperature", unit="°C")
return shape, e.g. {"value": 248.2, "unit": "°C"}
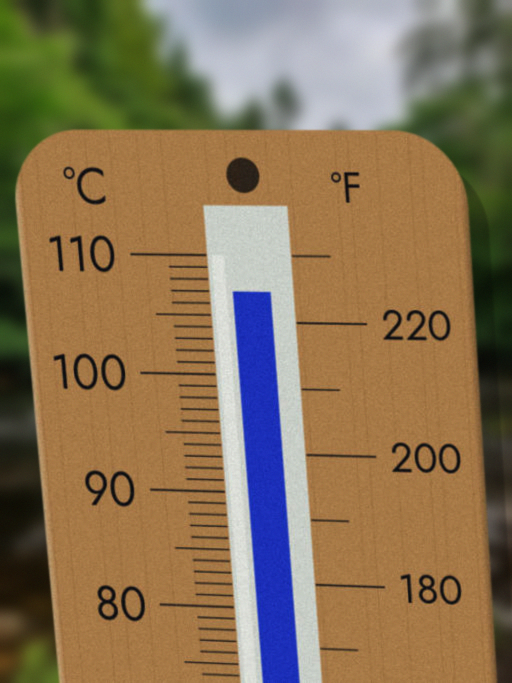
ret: {"value": 107, "unit": "°C"}
